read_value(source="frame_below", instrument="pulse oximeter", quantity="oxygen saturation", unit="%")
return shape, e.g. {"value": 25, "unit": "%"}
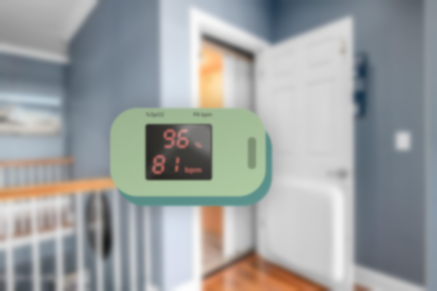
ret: {"value": 96, "unit": "%"}
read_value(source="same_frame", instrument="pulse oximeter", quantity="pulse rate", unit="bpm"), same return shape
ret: {"value": 81, "unit": "bpm"}
